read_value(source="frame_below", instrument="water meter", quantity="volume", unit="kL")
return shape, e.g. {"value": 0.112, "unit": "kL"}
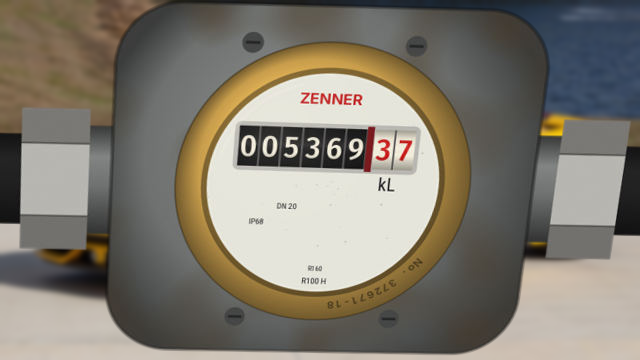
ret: {"value": 5369.37, "unit": "kL"}
